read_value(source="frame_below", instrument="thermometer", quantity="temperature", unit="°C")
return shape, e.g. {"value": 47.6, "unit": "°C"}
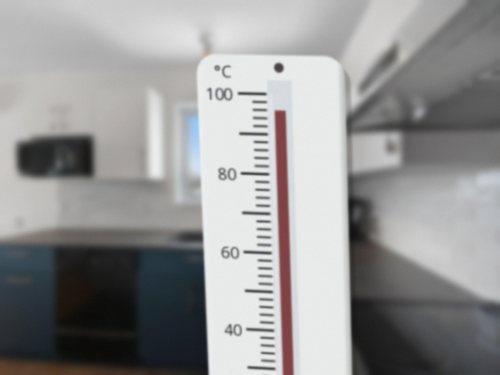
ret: {"value": 96, "unit": "°C"}
